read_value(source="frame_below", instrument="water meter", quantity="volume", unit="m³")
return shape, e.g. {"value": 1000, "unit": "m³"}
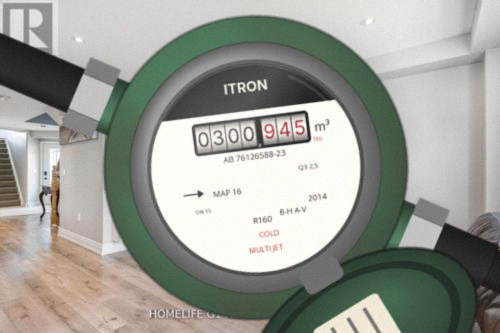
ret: {"value": 300.945, "unit": "m³"}
